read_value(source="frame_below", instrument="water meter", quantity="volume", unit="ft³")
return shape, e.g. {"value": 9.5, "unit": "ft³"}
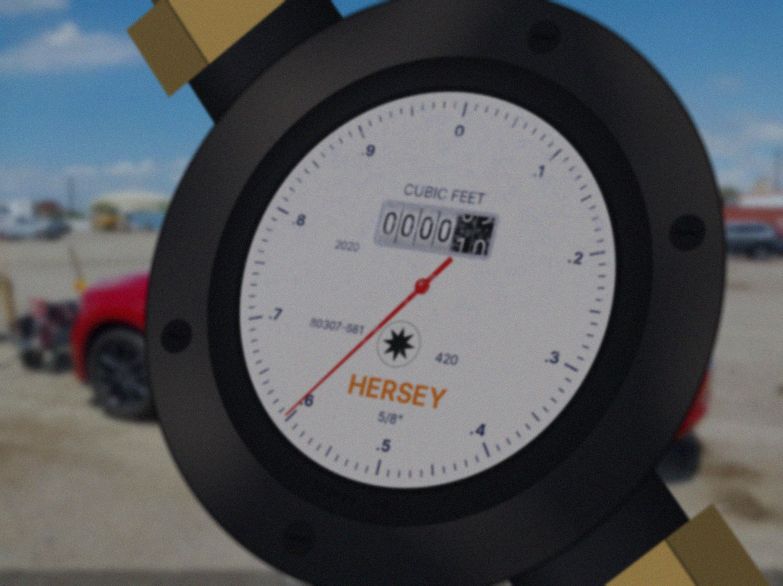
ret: {"value": 9.60, "unit": "ft³"}
